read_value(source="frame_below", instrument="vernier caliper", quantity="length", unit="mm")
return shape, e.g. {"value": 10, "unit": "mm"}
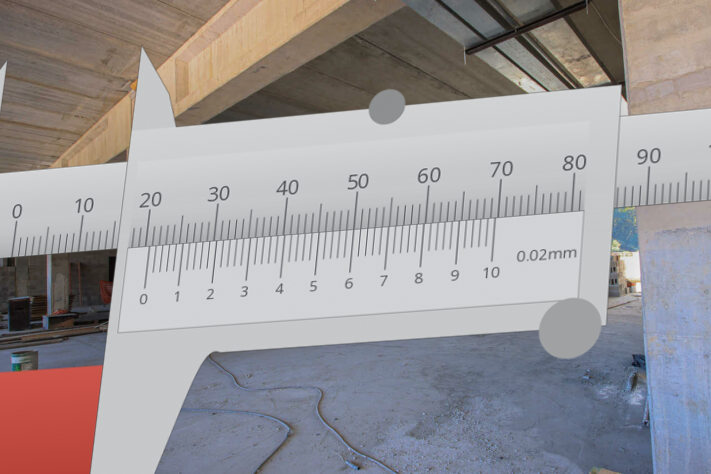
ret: {"value": 20.6, "unit": "mm"}
